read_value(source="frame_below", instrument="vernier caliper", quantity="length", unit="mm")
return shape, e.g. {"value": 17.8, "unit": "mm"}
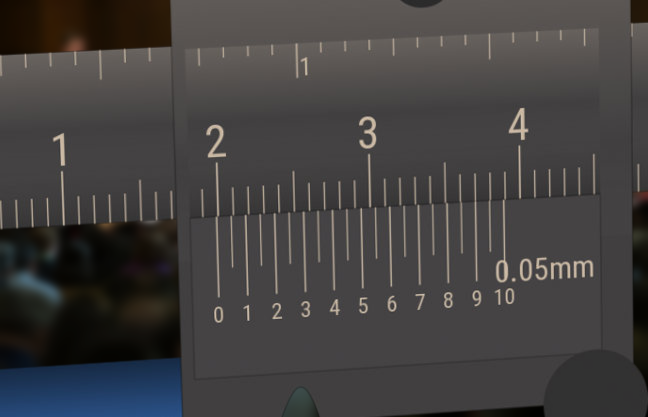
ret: {"value": 19.9, "unit": "mm"}
